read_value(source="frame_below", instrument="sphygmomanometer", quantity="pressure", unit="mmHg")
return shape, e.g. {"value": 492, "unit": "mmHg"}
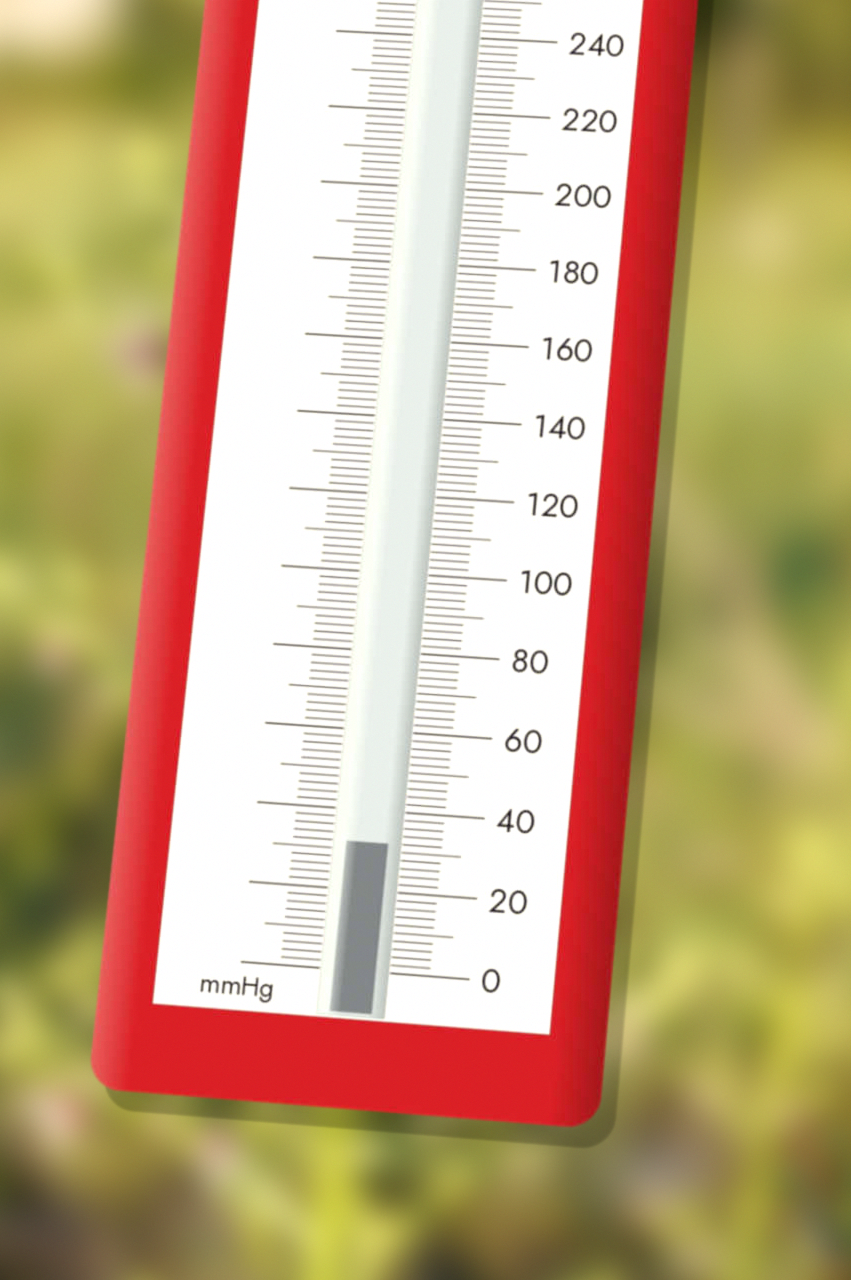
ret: {"value": 32, "unit": "mmHg"}
